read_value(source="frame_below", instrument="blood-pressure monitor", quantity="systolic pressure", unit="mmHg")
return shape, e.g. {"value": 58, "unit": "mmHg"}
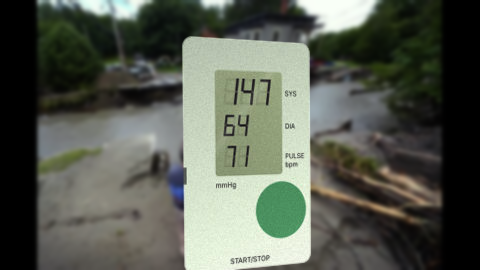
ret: {"value": 147, "unit": "mmHg"}
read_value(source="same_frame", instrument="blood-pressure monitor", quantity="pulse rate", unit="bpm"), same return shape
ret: {"value": 71, "unit": "bpm"}
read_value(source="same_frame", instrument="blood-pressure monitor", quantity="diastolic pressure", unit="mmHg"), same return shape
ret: {"value": 64, "unit": "mmHg"}
